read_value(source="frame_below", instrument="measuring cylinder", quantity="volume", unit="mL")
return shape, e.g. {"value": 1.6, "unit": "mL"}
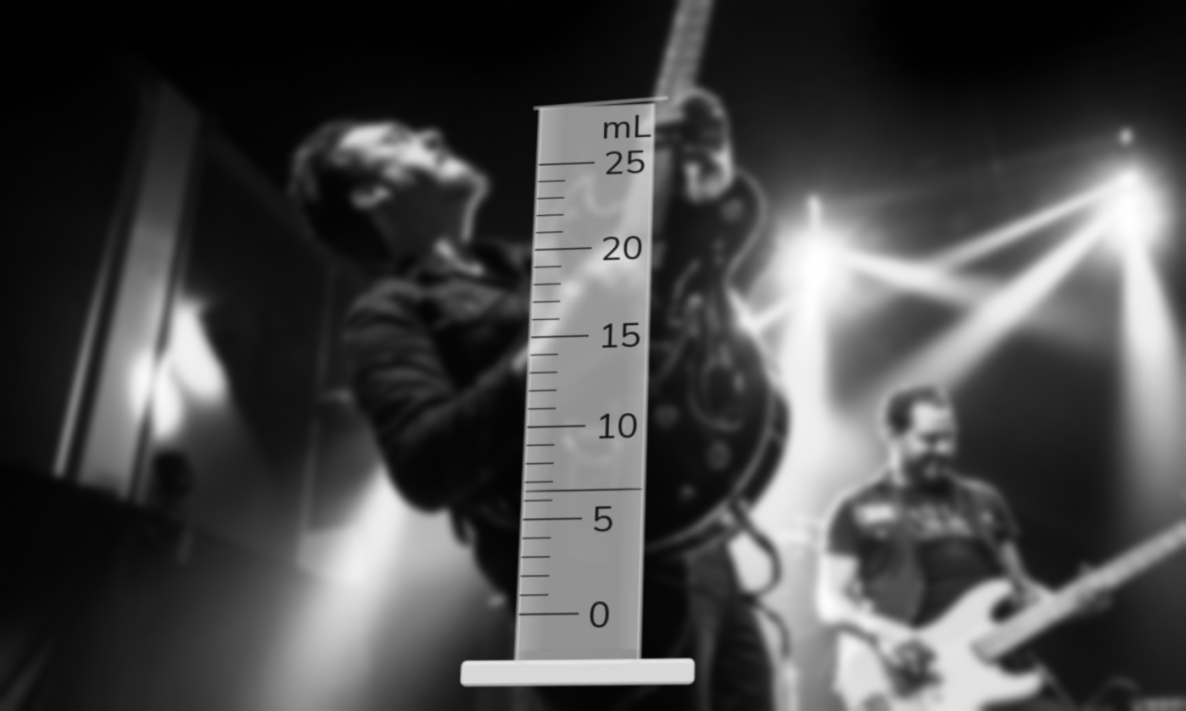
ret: {"value": 6.5, "unit": "mL"}
